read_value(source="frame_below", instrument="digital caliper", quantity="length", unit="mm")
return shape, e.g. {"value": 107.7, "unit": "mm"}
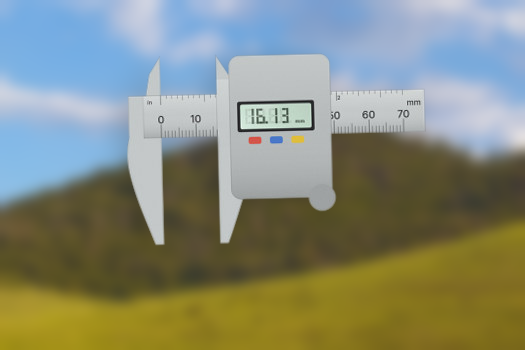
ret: {"value": 16.13, "unit": "mm"}
